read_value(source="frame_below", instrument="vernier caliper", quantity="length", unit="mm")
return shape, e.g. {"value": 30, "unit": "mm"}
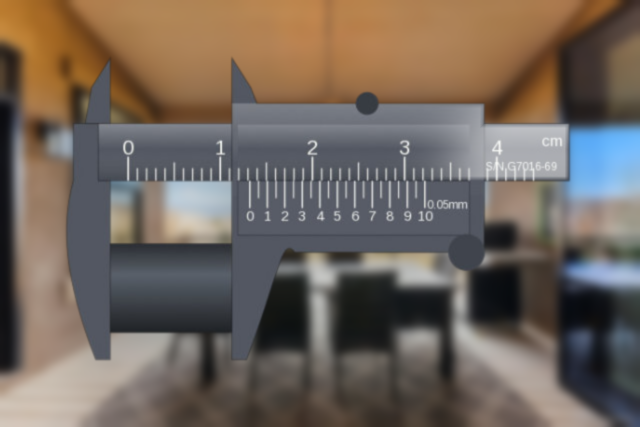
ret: {"value": 13.2, "unit": "mm"}
